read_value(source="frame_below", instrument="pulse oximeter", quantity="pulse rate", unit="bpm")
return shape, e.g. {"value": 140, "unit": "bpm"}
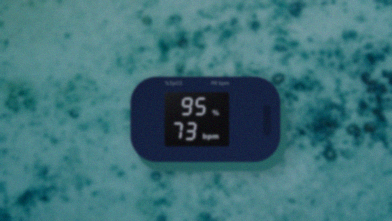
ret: {"value": 73, "unit": "bpm"}
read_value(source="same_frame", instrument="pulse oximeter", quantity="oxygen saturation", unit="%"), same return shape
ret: {"value": 95, "unit": "%"}
